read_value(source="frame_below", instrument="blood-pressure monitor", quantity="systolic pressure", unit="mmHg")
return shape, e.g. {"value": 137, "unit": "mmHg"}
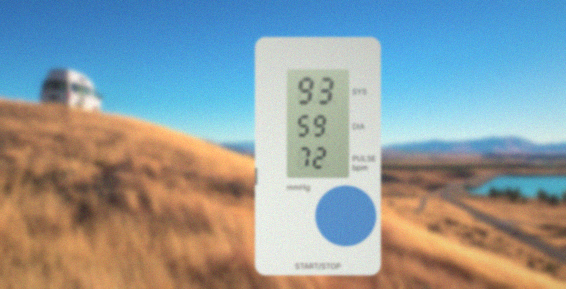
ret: {"value": 93, "unit": "mmHg"}
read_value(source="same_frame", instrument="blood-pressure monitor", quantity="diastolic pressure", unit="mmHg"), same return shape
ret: {"value": 59, "unit": "mmHg"}
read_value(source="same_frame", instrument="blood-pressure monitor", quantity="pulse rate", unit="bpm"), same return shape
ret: {"value": 72, "unit": "bpm"}
